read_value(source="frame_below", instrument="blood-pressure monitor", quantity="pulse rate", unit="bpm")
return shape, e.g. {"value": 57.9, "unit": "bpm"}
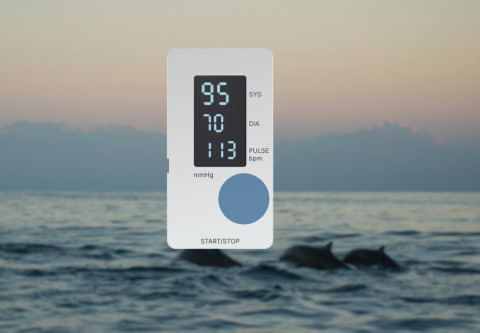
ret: {"value": 113, "unit": "bpm"}
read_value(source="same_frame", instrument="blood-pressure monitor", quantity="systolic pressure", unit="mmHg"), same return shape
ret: {"value": 95, "unit": "mmHg"}
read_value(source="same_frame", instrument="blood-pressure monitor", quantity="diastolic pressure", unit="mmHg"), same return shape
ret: {"value": 70, "unit": "mmHg"}
